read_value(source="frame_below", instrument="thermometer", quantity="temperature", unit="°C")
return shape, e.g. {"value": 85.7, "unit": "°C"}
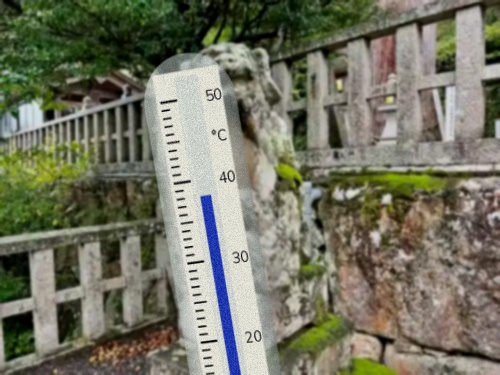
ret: {"value": 38, "unit": "°C"}
